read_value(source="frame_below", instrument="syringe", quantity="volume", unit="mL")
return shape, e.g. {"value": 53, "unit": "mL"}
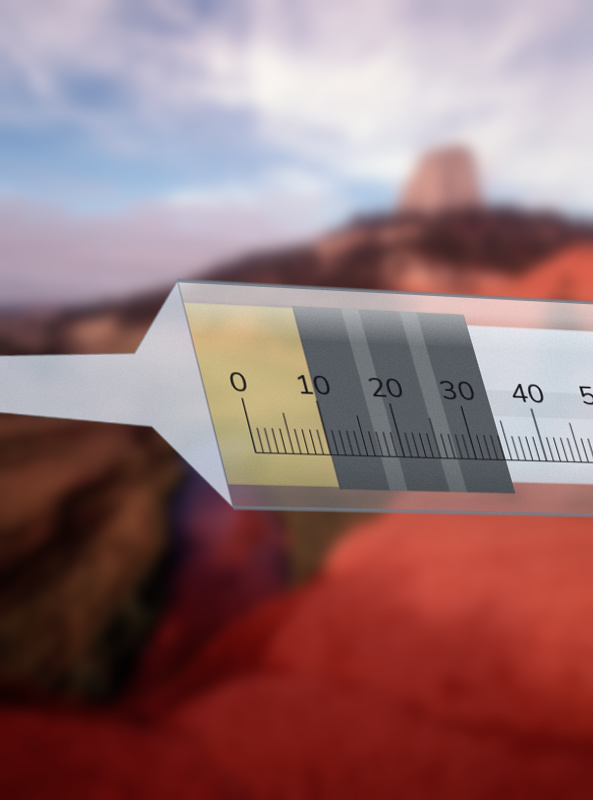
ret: {"value": 10, "unit": "mL"}
